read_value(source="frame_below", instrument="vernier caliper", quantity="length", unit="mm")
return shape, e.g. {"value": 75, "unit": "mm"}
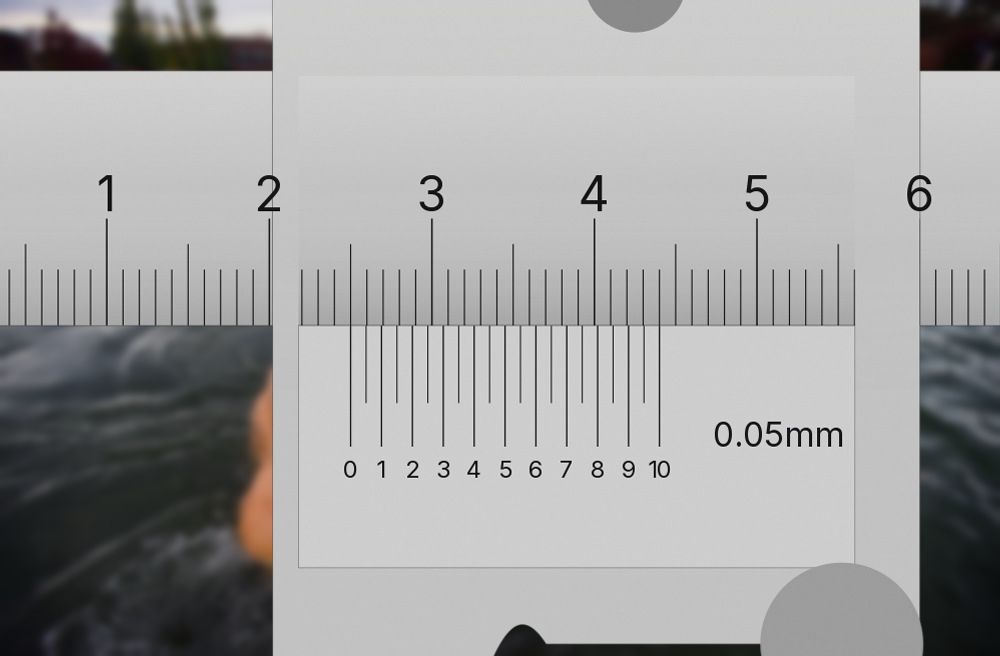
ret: {"value": 25.0, "unit": "mm"}
